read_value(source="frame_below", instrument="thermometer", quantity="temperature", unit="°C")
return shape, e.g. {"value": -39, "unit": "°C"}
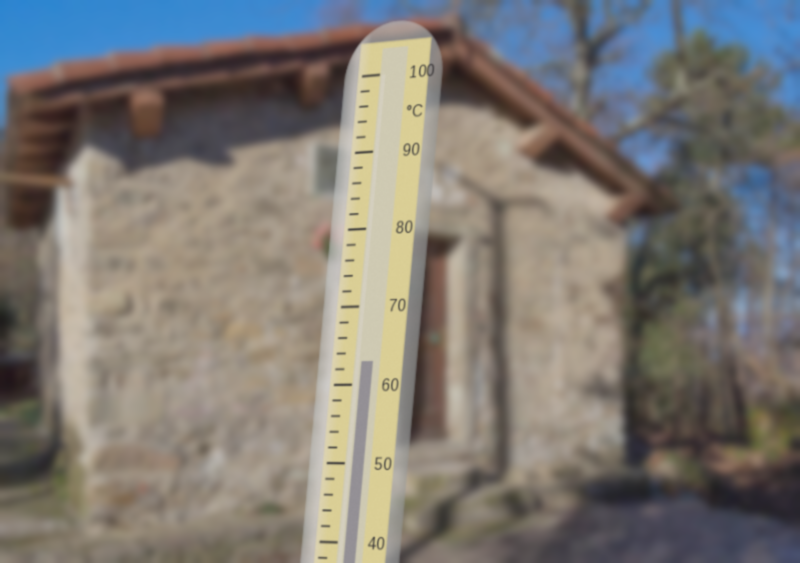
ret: {"value": 63, "unit": "°C"}
